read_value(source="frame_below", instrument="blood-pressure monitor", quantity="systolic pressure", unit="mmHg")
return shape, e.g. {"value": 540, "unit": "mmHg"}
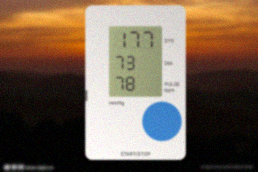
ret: {"value": 177, "unit": "mmHg"}
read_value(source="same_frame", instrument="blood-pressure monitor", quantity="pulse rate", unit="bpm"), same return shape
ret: {"value": 78, "unit": "bpm"}
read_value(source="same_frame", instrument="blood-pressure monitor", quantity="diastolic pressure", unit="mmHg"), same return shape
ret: {"value": 73, "unit": "mmHg"}
